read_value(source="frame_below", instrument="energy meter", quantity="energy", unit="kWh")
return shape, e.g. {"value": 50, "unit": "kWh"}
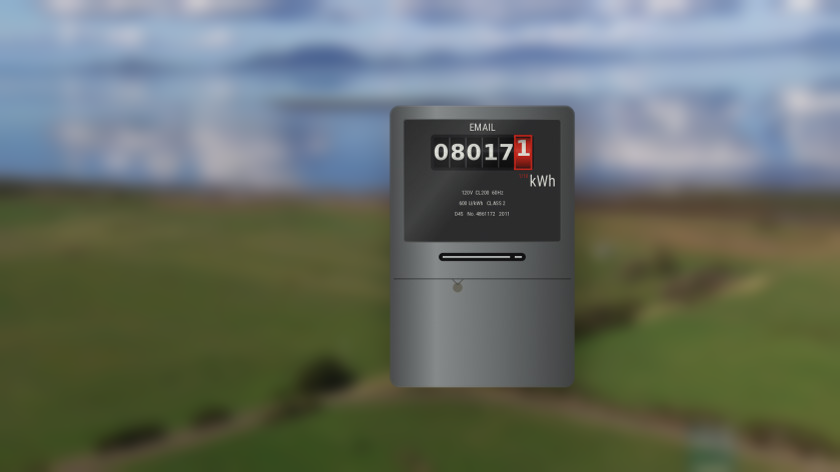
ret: {"value": 8017.1, "unit": "kWh"}
